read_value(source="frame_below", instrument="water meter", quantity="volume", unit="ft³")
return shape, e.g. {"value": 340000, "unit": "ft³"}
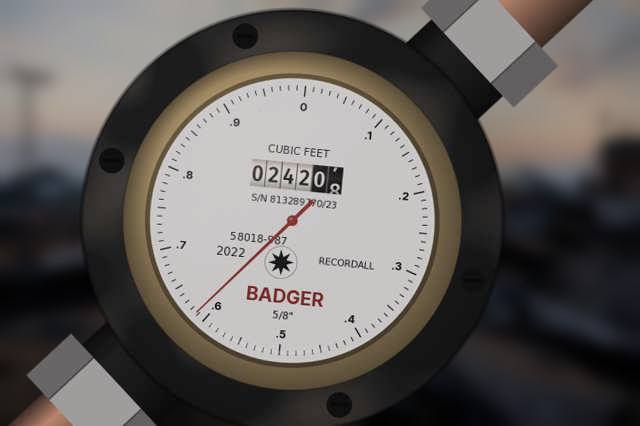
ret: {"value": 24207.61, "unit": "ft³"}
